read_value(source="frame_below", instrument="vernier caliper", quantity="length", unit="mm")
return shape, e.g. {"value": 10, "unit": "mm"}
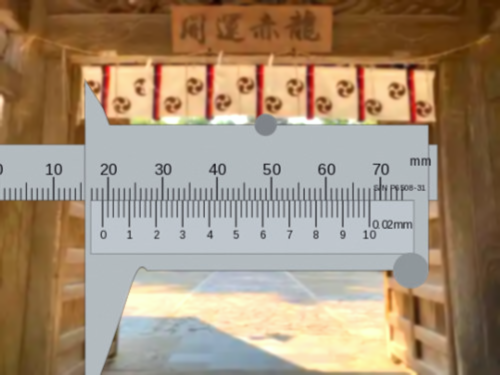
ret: {"value": 19.0, "unit": "mm"}
